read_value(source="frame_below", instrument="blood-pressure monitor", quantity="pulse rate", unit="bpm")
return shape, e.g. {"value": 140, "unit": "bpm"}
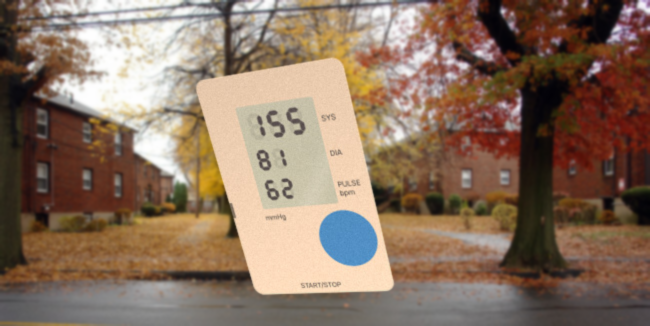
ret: {"value": 62, "unit": "bpm"}
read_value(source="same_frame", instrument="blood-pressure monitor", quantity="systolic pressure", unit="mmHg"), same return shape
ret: {"value": 155, "unit": "mmHg"}
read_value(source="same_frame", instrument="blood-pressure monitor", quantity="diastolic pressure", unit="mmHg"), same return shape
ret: {"value": 81, "unit": "mmHg"}
